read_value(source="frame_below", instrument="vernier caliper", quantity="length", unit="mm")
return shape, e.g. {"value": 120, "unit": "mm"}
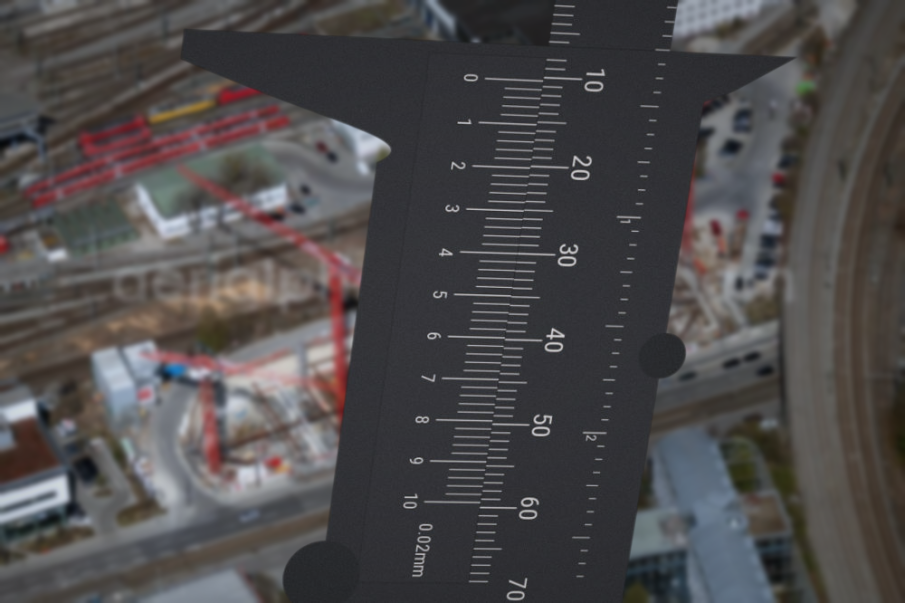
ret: {"value": 10.4, "unit": "mm"}
